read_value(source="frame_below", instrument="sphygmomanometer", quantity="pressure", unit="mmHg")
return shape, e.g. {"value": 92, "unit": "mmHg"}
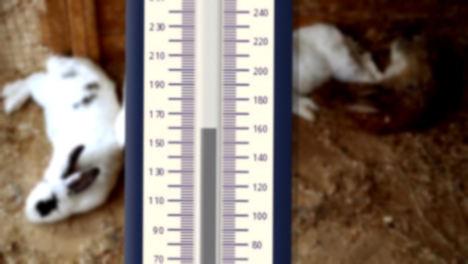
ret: {"value": 160, "unit": "mmHg"}
